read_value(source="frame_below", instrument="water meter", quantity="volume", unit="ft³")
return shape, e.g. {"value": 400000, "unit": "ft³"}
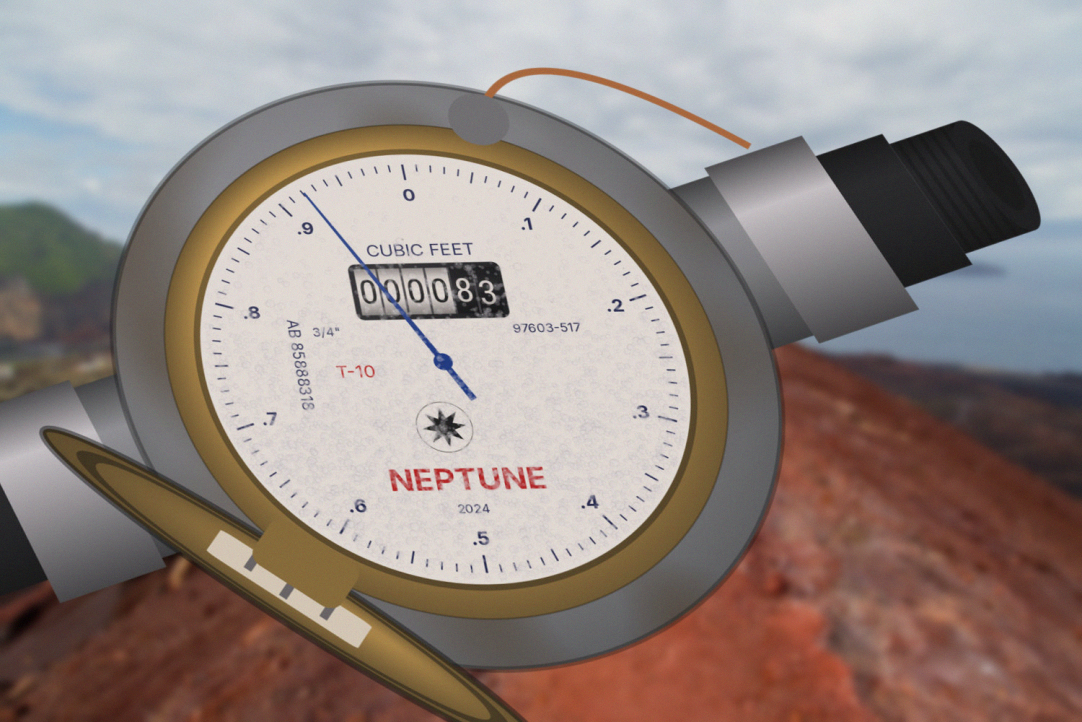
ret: {"value": 82.92, "unit": "ft³"}
